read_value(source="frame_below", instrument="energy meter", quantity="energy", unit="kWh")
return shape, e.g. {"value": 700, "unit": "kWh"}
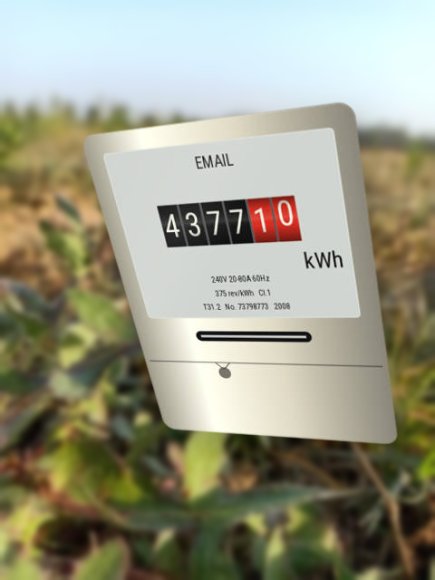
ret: {"value": 4377.10, "unit": "kWh"}
